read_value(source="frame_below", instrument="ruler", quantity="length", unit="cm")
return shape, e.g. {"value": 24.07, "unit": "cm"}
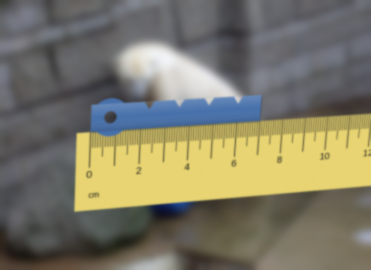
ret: {"value": 7, "unit": "cm"}
